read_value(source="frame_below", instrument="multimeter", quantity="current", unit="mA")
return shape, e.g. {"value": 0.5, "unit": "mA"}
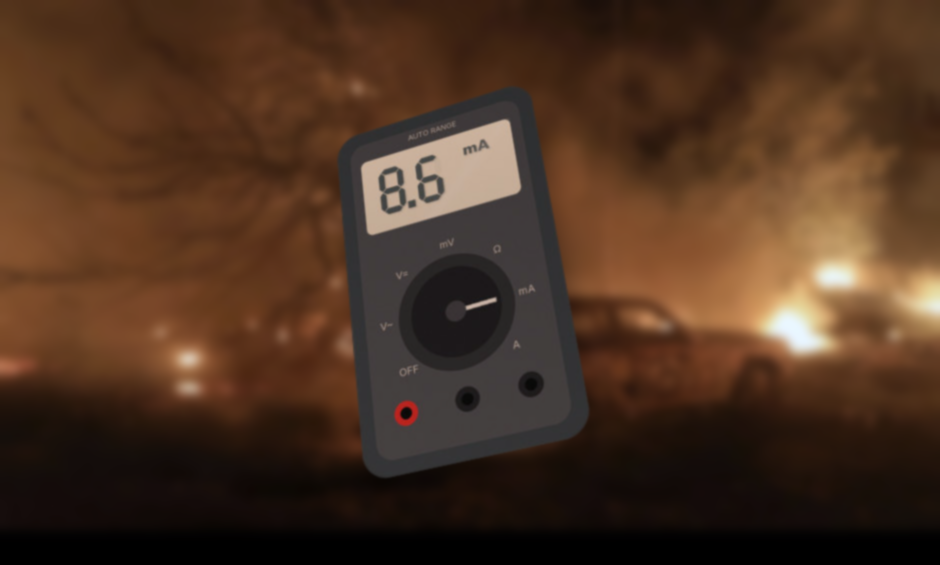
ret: {"value": 8.6, "unit": "mA"}
